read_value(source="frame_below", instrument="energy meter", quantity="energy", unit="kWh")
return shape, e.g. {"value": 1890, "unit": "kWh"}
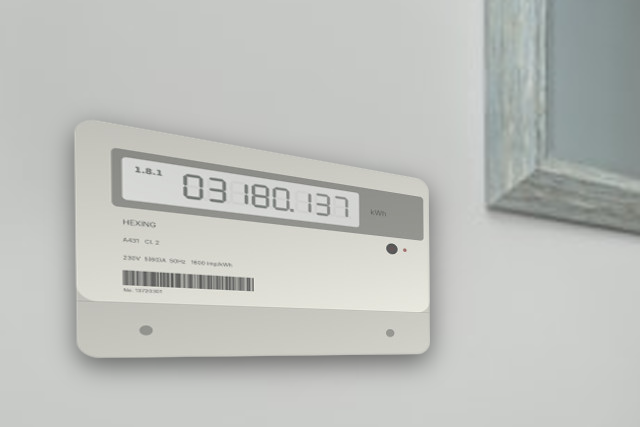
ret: {"value": 3180.137, "unit": "kWh"}
